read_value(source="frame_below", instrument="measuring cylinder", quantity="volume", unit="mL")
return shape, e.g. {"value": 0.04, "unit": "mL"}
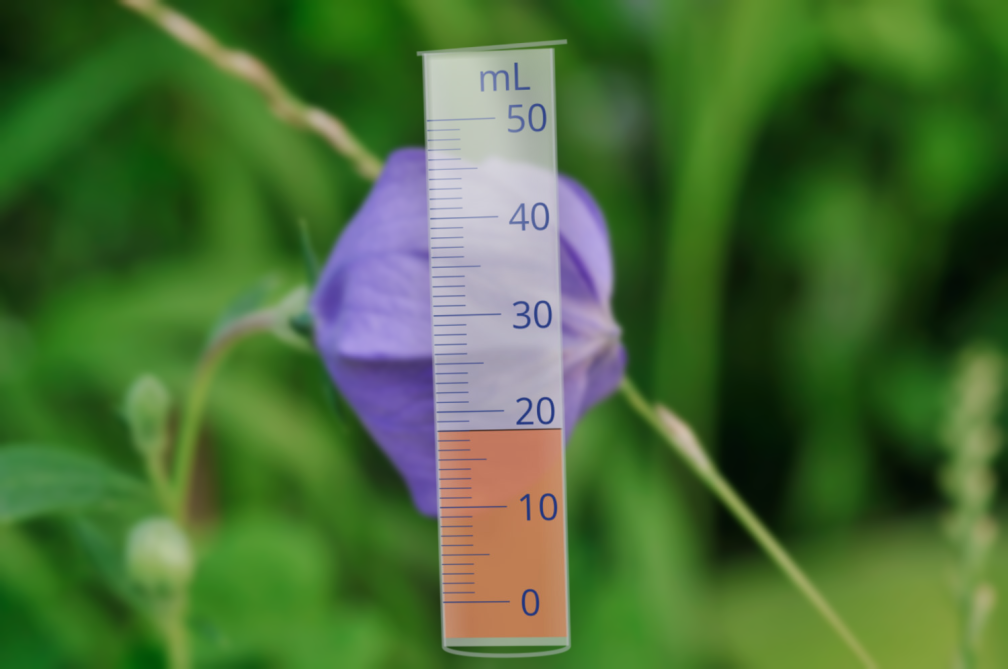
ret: {"value": 18, "unit": "mL"}
